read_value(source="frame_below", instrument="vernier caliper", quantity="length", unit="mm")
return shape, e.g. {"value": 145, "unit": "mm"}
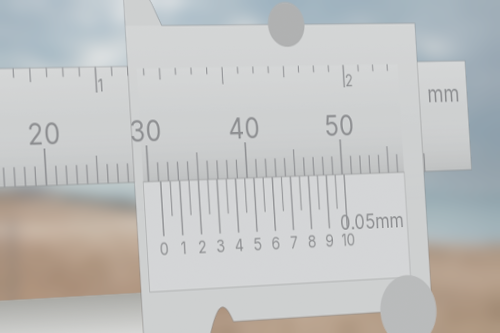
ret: {"value": 31.2, "unit": "mm"}
